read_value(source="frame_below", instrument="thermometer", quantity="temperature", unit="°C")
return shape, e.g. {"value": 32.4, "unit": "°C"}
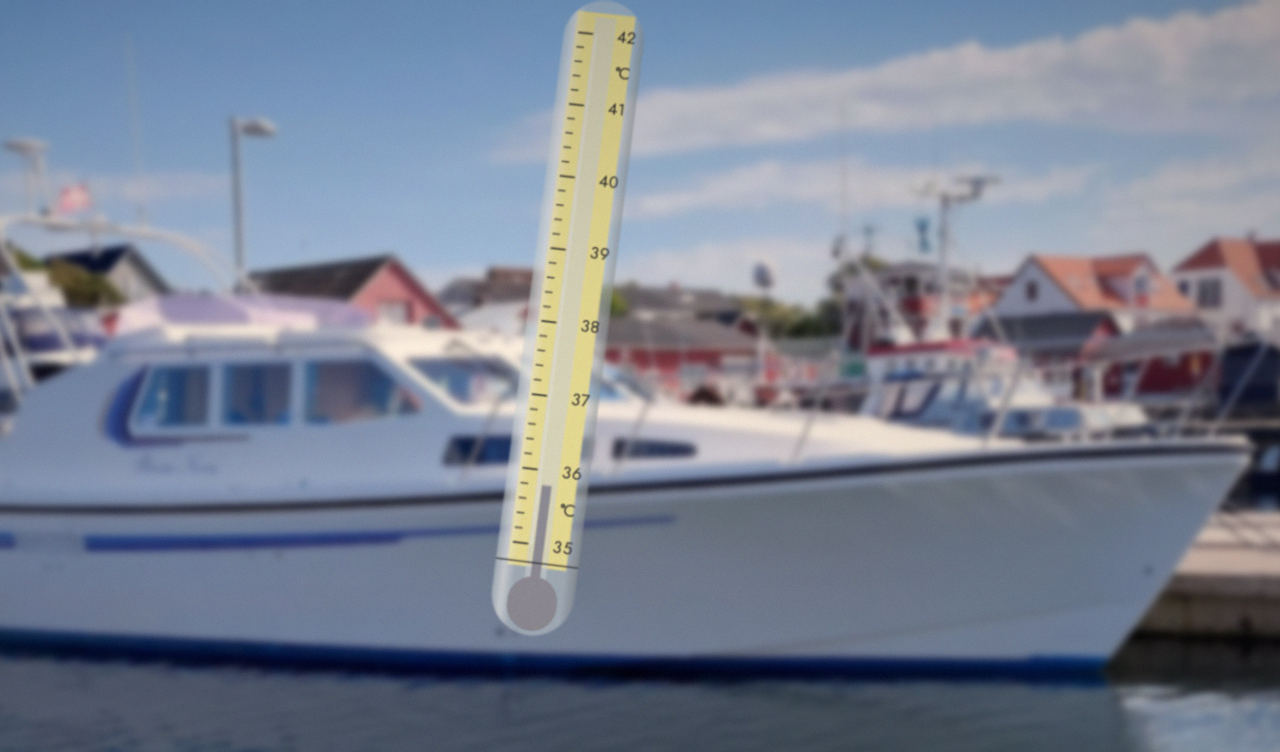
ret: {"value": 35.8, "unit": "°C"}
